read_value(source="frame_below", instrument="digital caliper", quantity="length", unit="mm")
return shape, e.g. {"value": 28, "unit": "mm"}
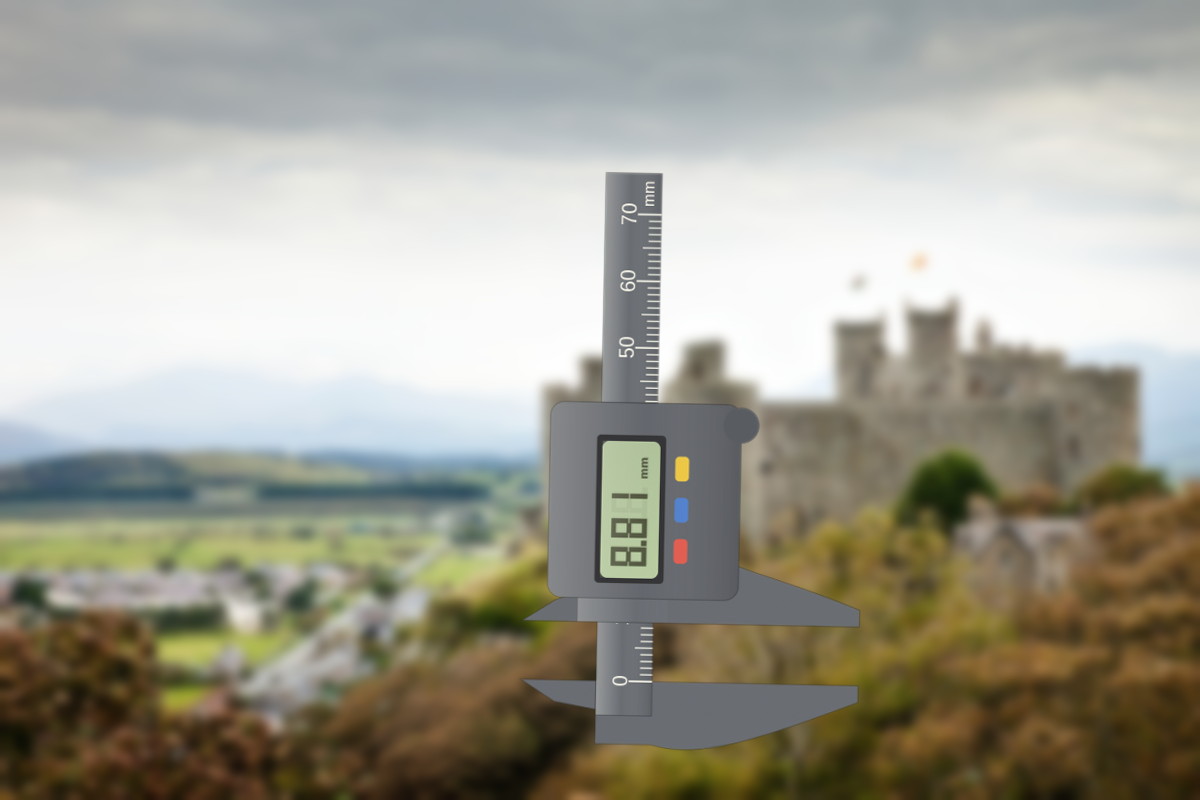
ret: {"value": 8.81, "unit": "mm"}
